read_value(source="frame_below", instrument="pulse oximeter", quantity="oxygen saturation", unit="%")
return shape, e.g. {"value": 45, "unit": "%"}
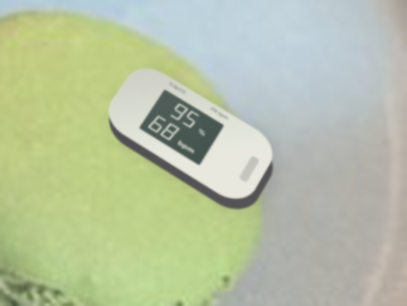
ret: {"value": 95, "unit": "%"}
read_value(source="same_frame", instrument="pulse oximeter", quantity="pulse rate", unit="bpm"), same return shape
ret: {"value": 68, "unit": "bpm"}
